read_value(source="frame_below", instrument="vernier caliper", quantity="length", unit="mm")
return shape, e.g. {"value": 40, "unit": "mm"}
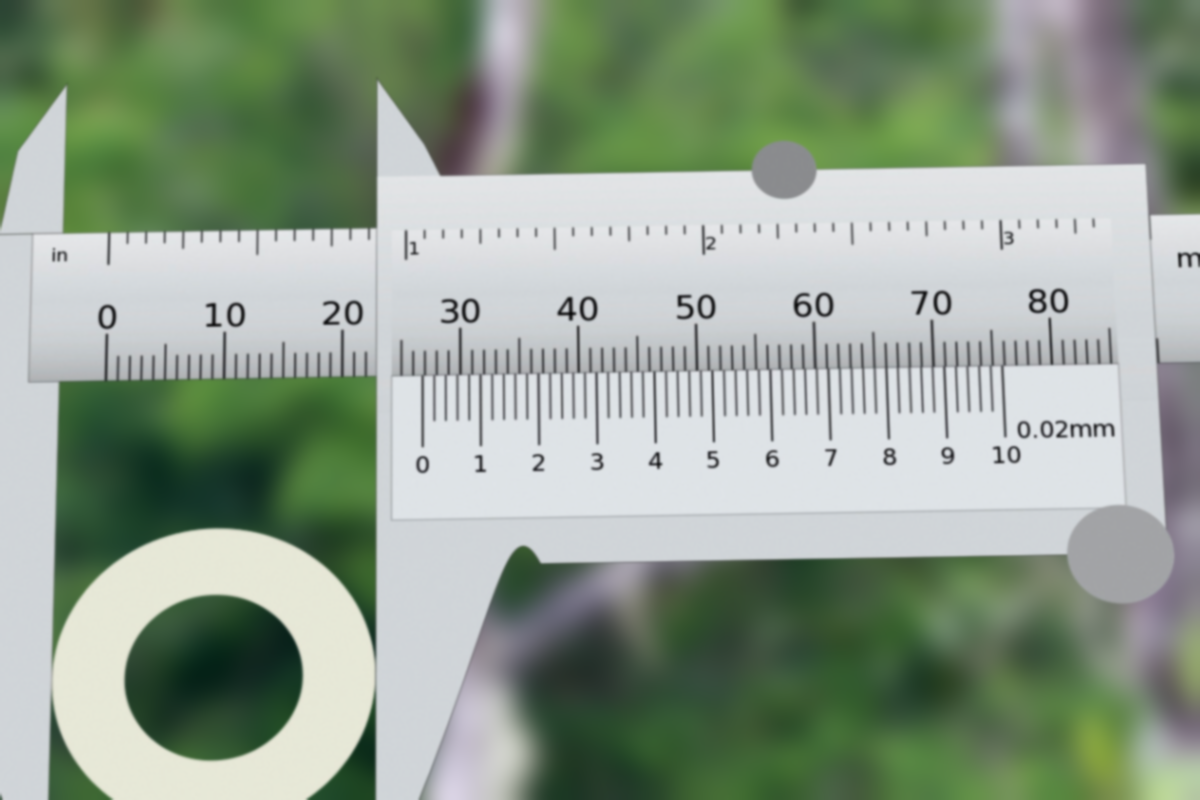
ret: {"value": 26.8, "unit": "mm"}
